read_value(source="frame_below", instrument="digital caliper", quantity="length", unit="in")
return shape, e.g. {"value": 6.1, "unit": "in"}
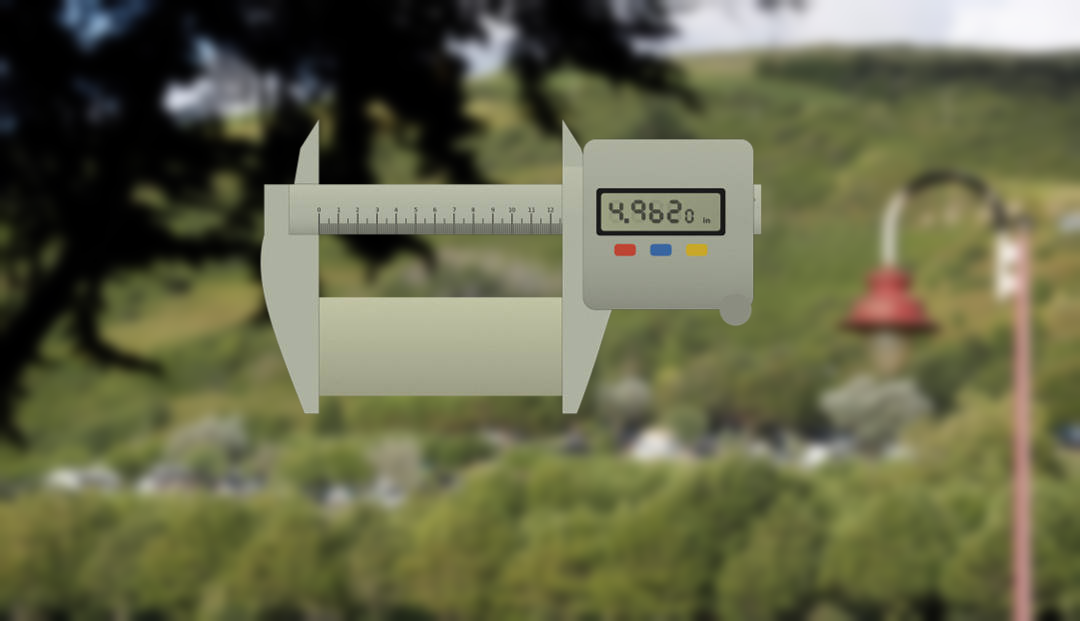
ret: {"value": 4.9620, "unit": "in"}
